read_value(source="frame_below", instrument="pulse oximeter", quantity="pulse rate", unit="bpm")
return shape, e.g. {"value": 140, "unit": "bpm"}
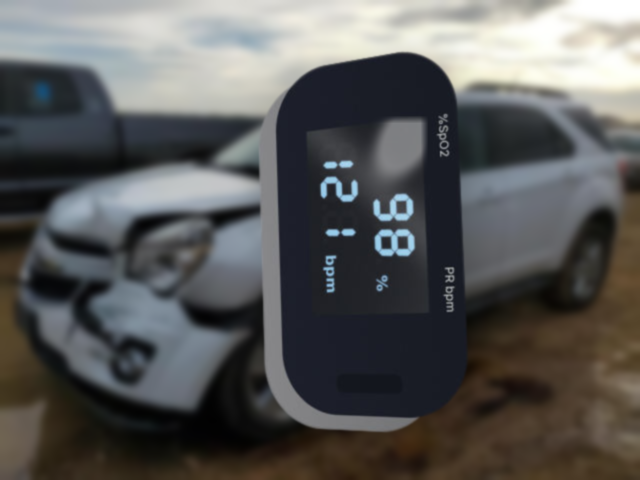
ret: {"value": 121, "unit": "bpm"}
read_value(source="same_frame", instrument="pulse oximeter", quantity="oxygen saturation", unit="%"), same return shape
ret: {"value": 98, "unit": "%"}
